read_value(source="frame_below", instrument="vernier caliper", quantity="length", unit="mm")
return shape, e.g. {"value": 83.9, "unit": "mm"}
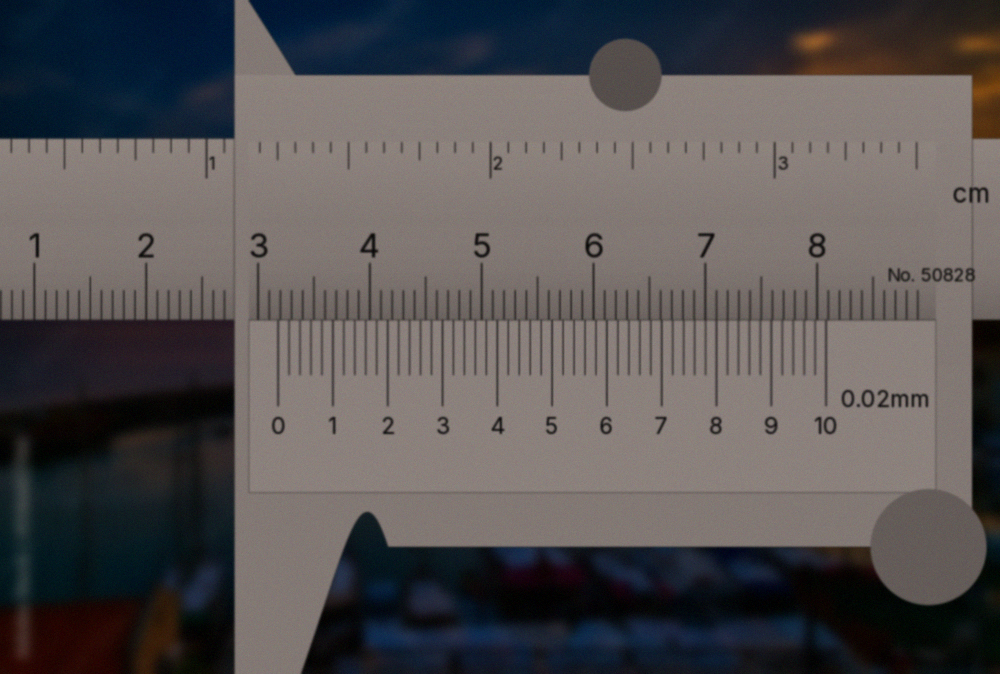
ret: {"value": 31.8, "unit": "mm"}
